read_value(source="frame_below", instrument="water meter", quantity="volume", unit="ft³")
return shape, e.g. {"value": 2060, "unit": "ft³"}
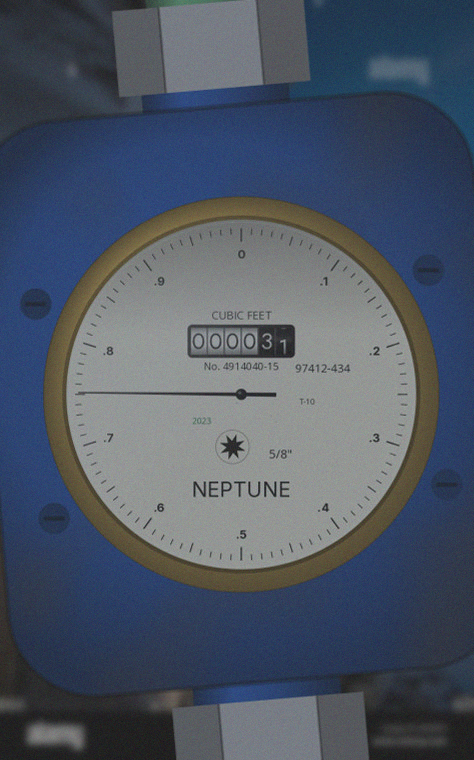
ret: {"value": 30.75, "unit": "ft³"}
